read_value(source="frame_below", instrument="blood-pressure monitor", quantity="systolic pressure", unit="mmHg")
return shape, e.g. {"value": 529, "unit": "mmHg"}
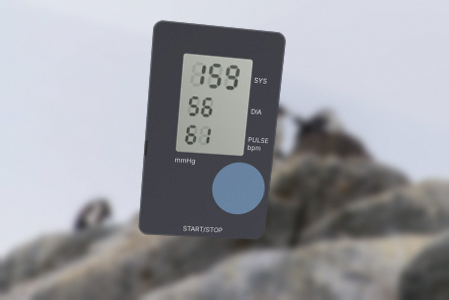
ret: {"value": 159, "unit": "mmHg"}
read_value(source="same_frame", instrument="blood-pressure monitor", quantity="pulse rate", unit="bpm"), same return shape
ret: {"value": 61, "unit": "bpm"}
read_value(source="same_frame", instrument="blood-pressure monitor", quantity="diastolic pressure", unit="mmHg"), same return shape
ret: {"value": 56, "unit": "mmHg"}
